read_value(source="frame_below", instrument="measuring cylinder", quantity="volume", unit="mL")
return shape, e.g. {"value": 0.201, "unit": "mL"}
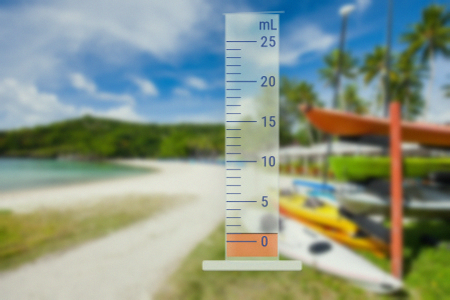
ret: {"value": 1, "unit": "mL"}
